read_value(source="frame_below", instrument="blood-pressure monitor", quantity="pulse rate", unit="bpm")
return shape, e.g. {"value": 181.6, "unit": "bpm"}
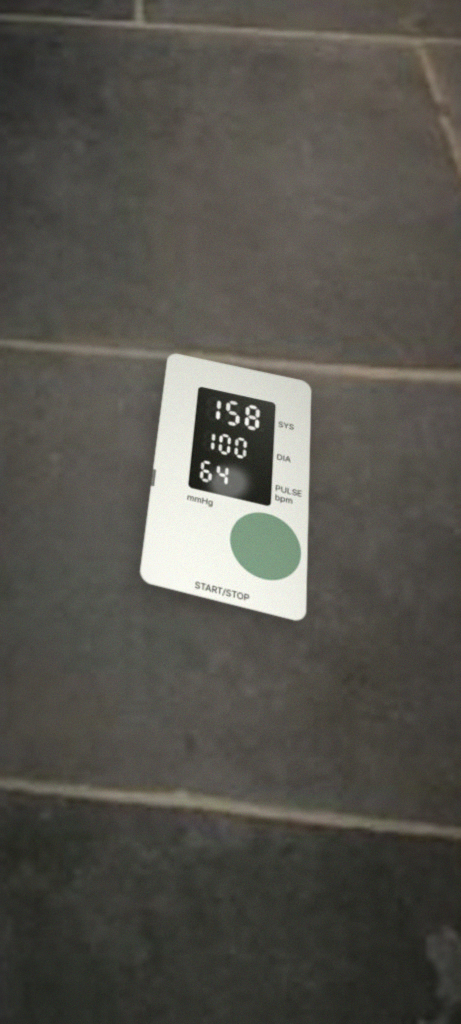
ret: {"value": 64, "unit": "bpm"}
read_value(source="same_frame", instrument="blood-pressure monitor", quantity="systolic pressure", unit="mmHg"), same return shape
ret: {"value": 158, "unit": "mmHg"}
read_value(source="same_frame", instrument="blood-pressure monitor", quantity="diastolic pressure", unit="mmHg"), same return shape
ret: {"value": 100, "unit": "mmHg"}
